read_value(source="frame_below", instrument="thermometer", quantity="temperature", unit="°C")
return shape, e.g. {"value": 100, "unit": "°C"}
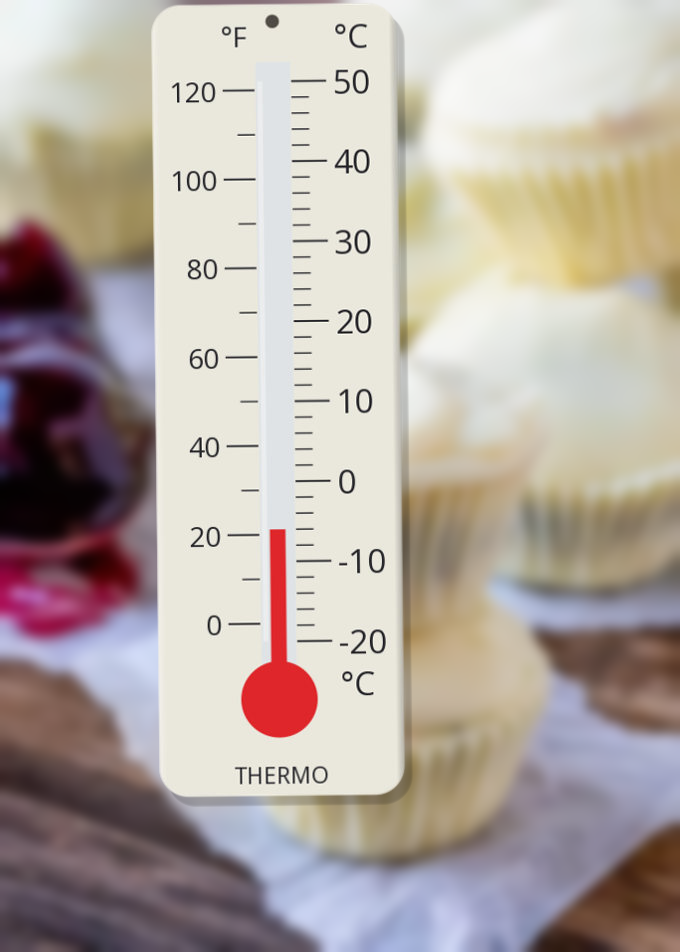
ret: {"value": -6, "unit": "°C"}
